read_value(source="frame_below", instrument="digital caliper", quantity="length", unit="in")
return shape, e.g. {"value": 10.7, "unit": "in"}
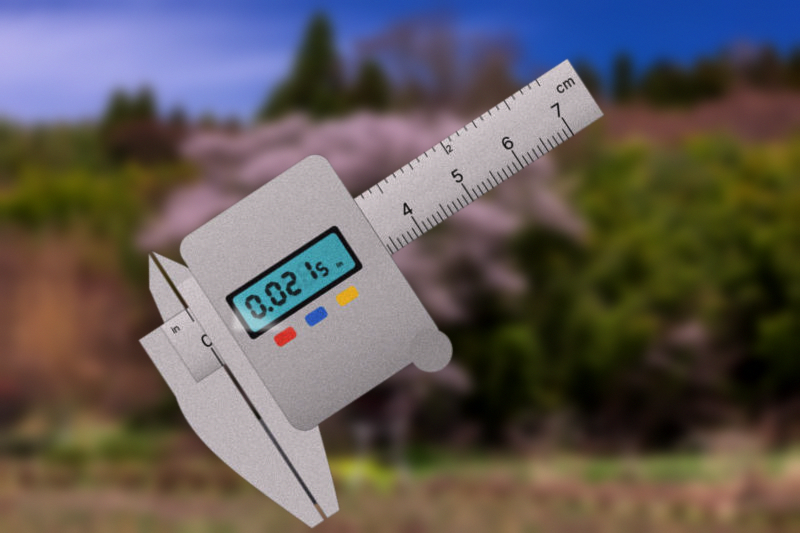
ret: {"value": 0.0215, "unit": "in"}
